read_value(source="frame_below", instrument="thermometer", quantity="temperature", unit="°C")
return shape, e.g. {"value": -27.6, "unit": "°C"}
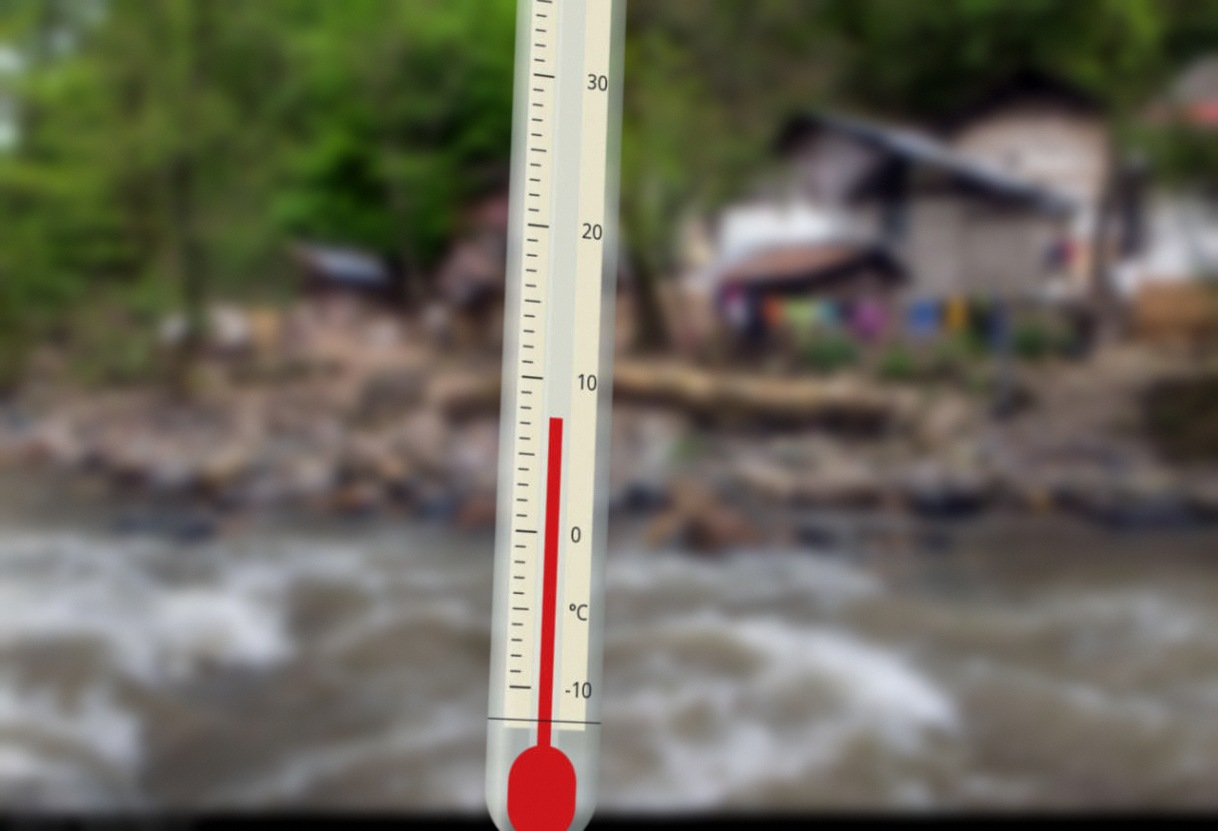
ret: {"value": 7.5, "unit": "°C"}
